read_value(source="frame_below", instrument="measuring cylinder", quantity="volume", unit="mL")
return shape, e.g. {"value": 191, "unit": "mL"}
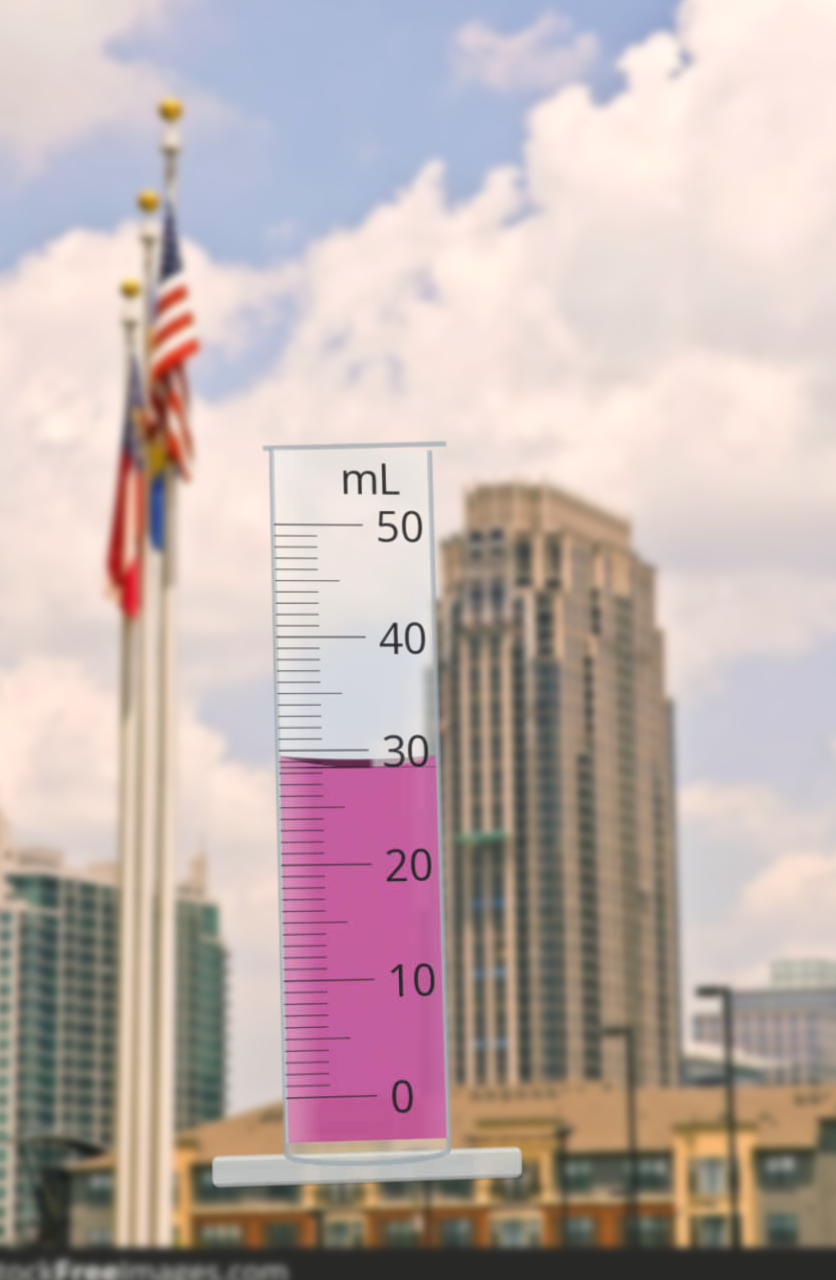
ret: {"value": 28.5, "unit": "mL"}
